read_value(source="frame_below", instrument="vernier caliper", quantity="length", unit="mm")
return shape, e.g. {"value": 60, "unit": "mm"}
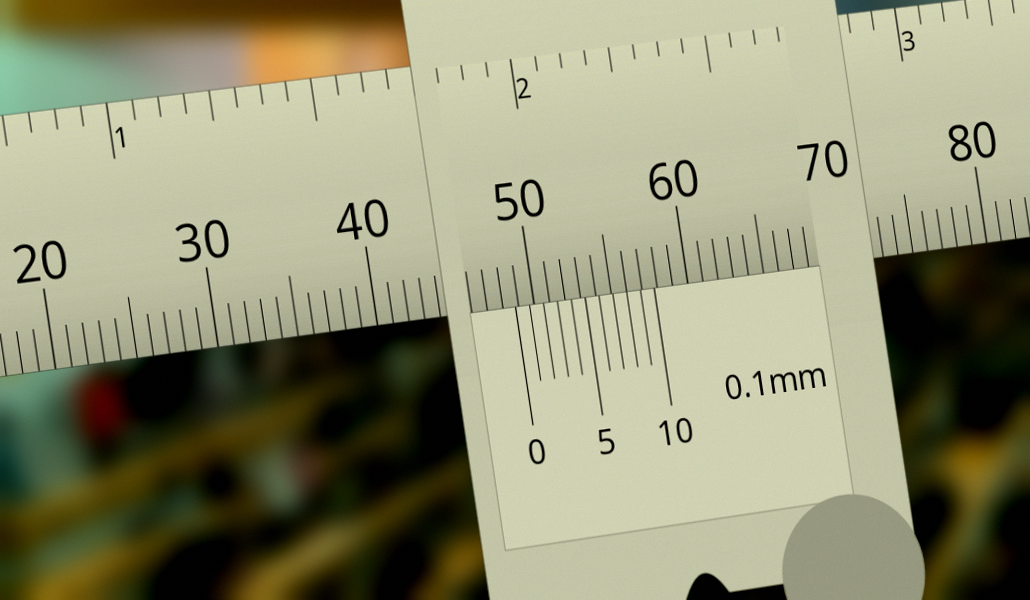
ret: {"value": 48.8, "unit": "mm"}
